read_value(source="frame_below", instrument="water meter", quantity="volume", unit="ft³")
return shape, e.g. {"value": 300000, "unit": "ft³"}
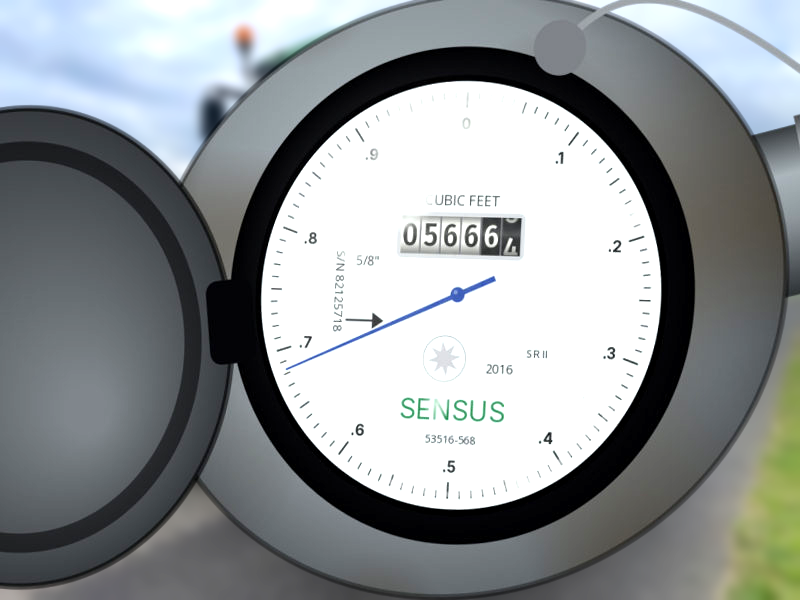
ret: {"value": 56663.68, "unit": "ft³"}
